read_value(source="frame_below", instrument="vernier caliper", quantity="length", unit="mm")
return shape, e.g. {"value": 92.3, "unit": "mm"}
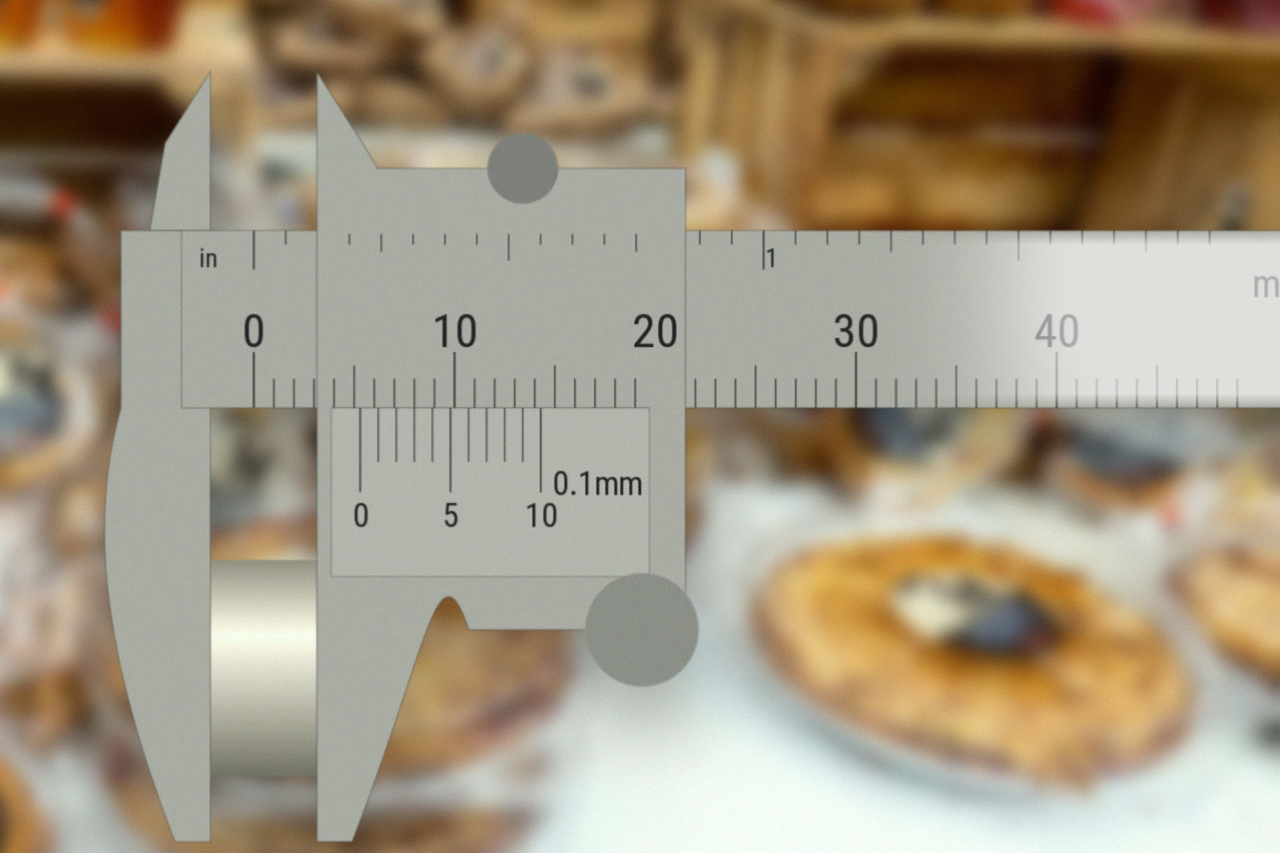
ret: {"value": 5.3, "unit": "mm"}
